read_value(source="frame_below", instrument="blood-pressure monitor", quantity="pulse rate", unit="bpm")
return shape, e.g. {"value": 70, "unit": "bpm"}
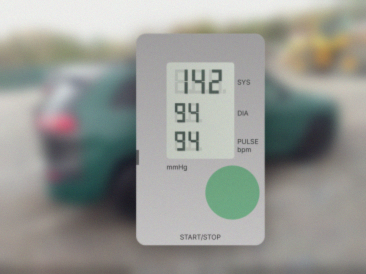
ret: {"value": 94, "unit": "bpm"}
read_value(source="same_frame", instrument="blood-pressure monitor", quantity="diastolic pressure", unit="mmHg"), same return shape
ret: {"value": 94, "unit": "mmHg"}
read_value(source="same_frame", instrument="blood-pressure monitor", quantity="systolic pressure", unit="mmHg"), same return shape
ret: {"value": 142, "unit": "mmHg"}
